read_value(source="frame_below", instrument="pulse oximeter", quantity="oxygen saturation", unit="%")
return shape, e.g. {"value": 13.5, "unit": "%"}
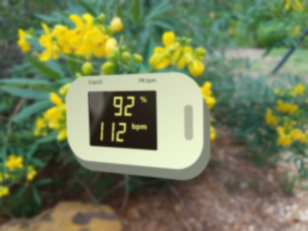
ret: {"value": 92, "unit": "%"}
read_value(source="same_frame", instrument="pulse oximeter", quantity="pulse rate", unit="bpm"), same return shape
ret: {"value": 112, "unit": "bpm"}
